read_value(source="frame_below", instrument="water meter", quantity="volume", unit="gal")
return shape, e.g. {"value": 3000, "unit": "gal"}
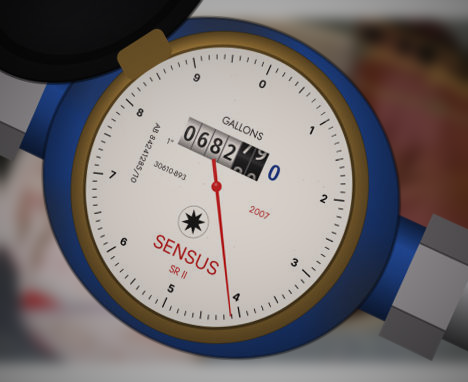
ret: {"value": 682794.1, "unit": "gal"}
